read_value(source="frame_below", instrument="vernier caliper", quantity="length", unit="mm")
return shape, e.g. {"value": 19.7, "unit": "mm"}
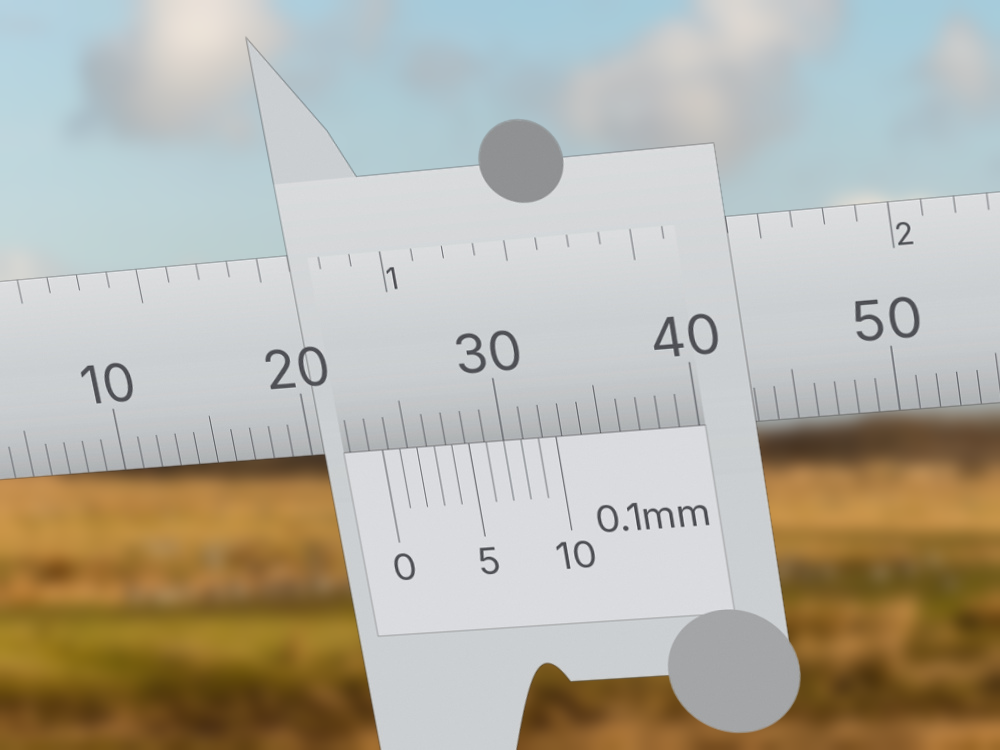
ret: {"value": 23.7, "unit": "mm"}
